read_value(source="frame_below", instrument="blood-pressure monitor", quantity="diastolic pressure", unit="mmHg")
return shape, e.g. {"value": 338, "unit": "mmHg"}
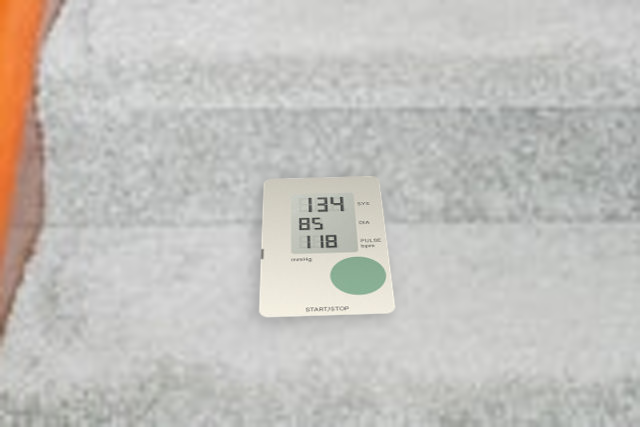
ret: {"value": 85, "unit": "mmHg"}
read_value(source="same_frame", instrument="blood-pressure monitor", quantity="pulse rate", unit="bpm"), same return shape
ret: {"value": 118, "unit": "bpm"}
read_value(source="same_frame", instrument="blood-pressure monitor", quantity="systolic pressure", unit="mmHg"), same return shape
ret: {"value": 134, "unit": "mmHg"}
